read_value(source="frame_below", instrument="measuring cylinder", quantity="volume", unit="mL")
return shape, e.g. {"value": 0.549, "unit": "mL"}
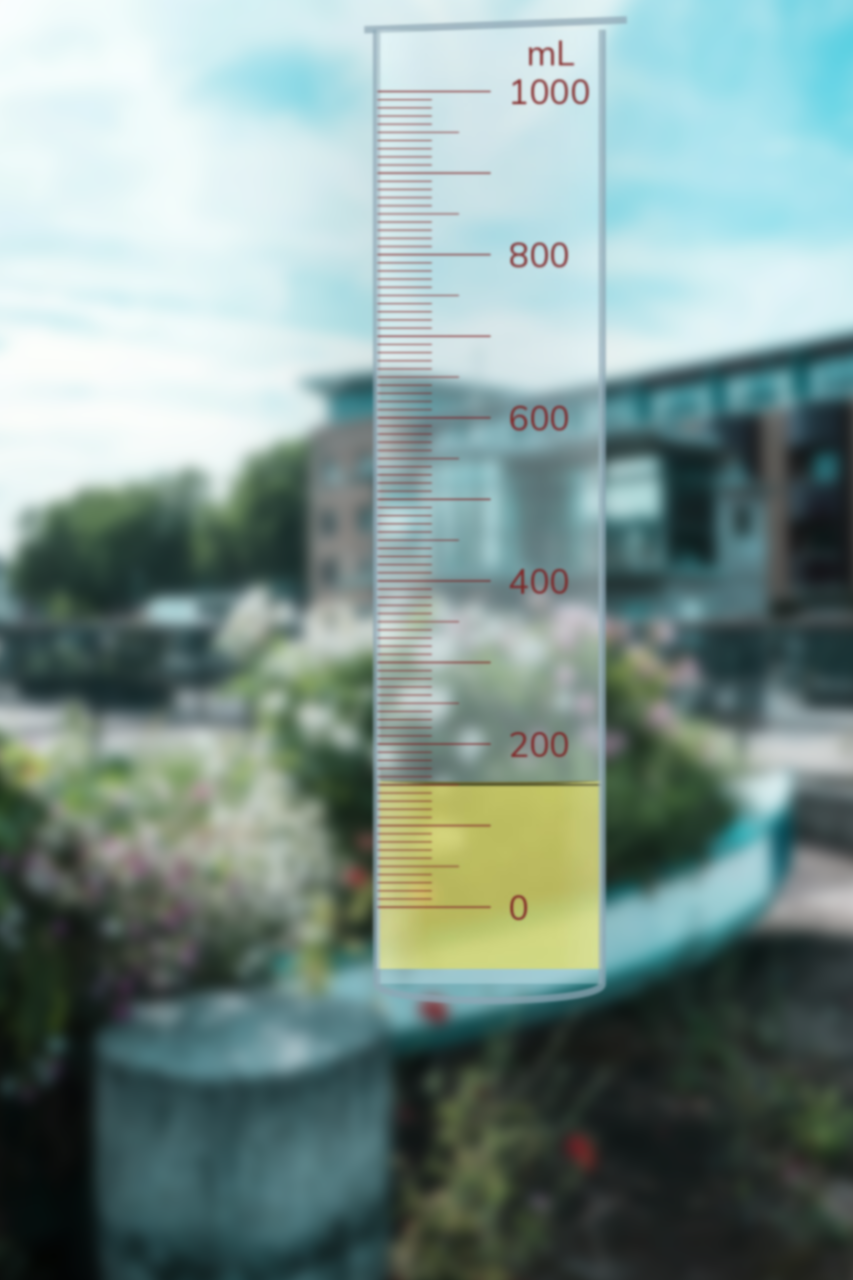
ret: {"value": 150, "unit": "mL"}
